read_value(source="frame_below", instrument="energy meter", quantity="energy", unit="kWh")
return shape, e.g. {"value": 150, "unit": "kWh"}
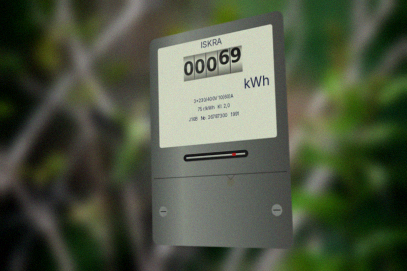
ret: {"value": 69, "unit": "kWh"}
